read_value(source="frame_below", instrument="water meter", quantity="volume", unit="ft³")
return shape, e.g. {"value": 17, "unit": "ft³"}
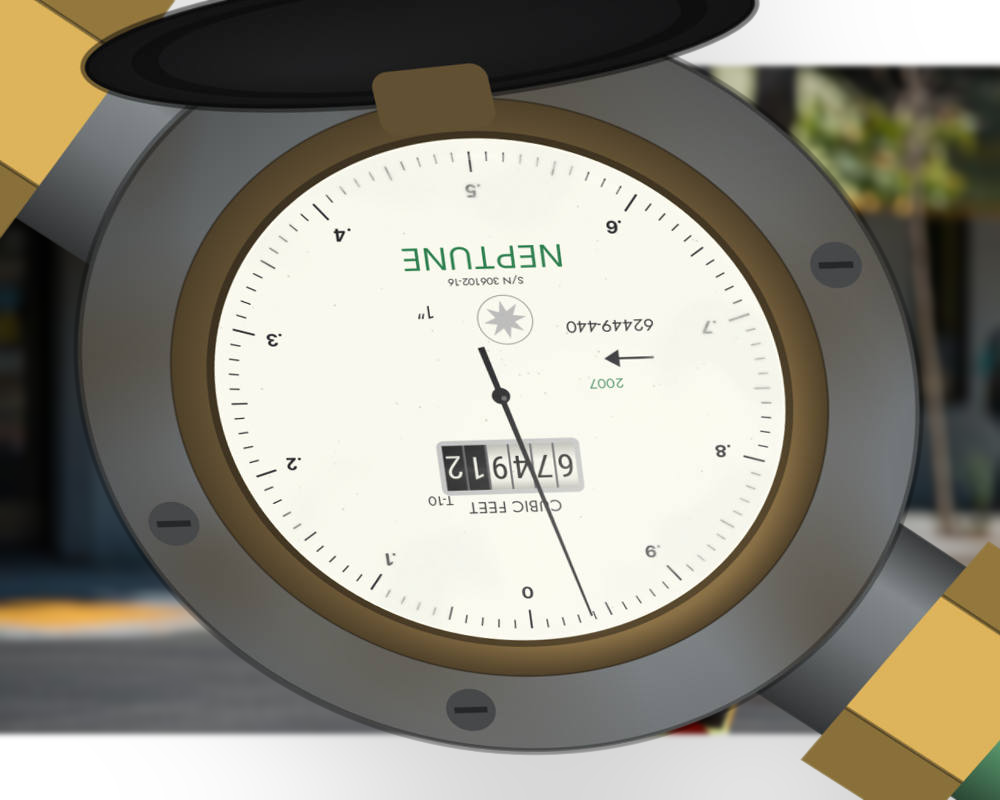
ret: {"value": 674911.96, "unit": "ft³"}
